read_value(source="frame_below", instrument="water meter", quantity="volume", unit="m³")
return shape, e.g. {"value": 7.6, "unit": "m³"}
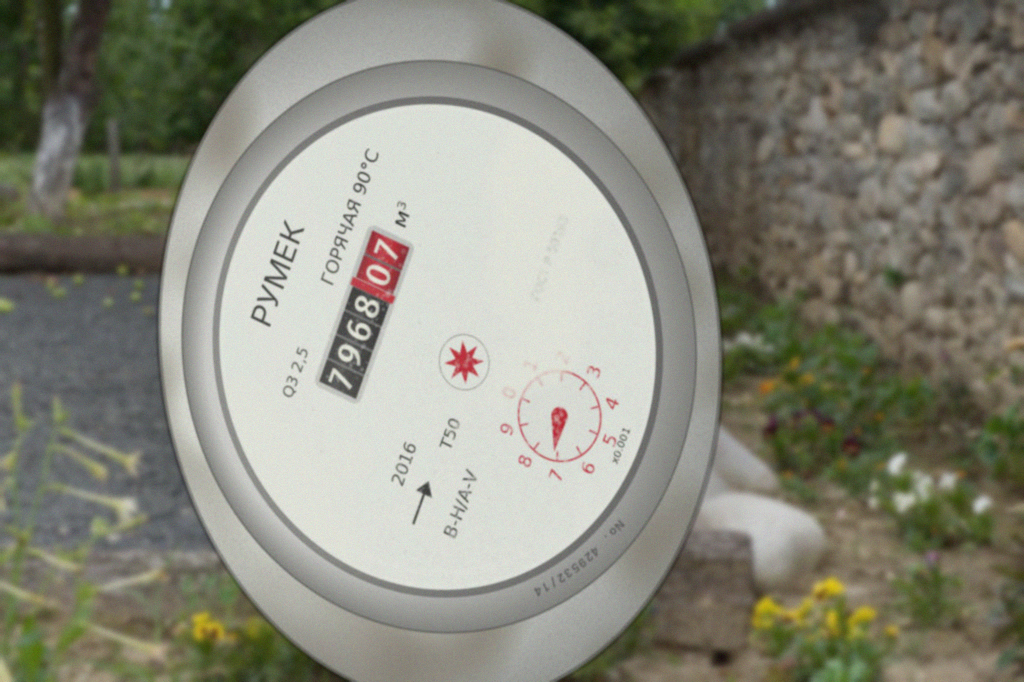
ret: {"value": 7968.077, "unit": "m³"}
